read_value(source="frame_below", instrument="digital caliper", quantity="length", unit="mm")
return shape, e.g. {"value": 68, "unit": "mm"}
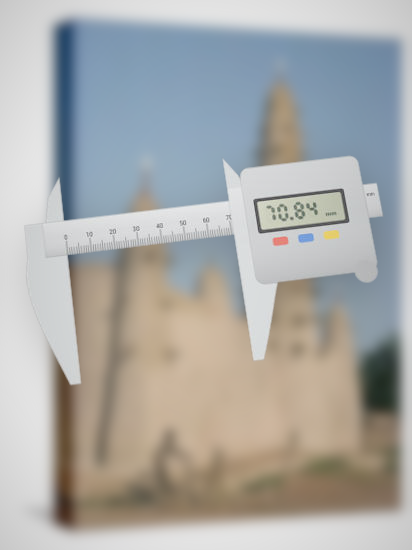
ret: {"value": 70.84, "unit": "mm"}
